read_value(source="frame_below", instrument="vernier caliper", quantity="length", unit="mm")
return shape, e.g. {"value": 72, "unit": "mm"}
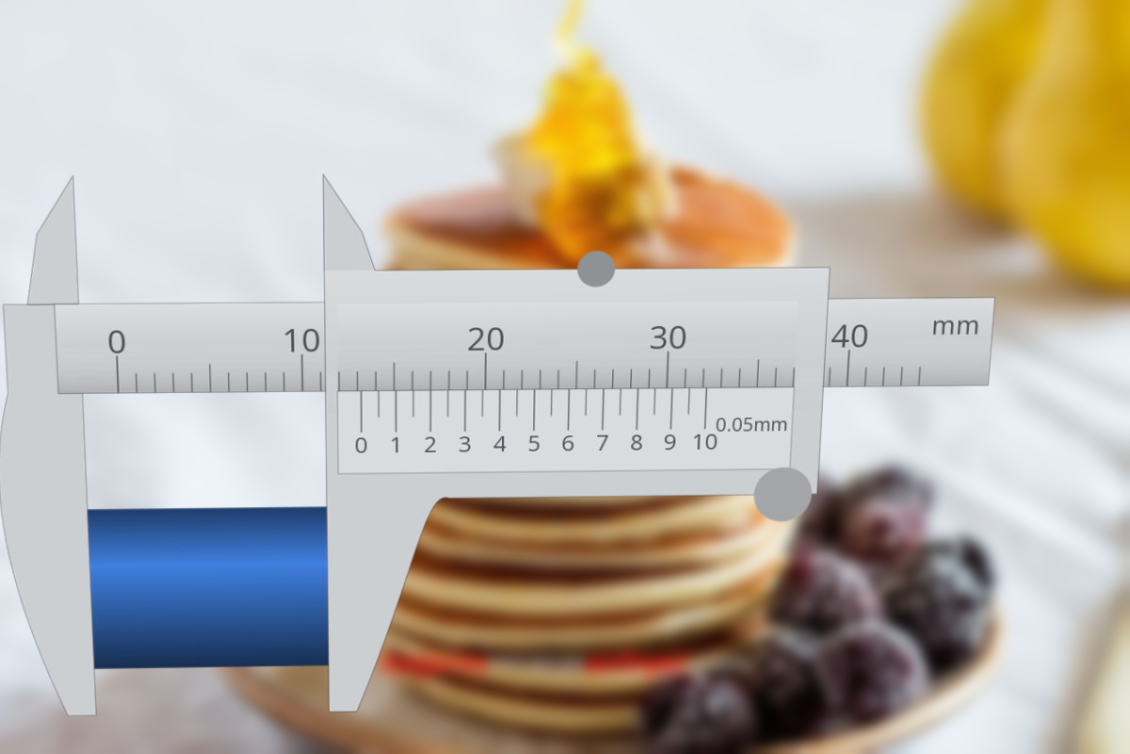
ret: {"value": 13.2, "unit": "mm"}
